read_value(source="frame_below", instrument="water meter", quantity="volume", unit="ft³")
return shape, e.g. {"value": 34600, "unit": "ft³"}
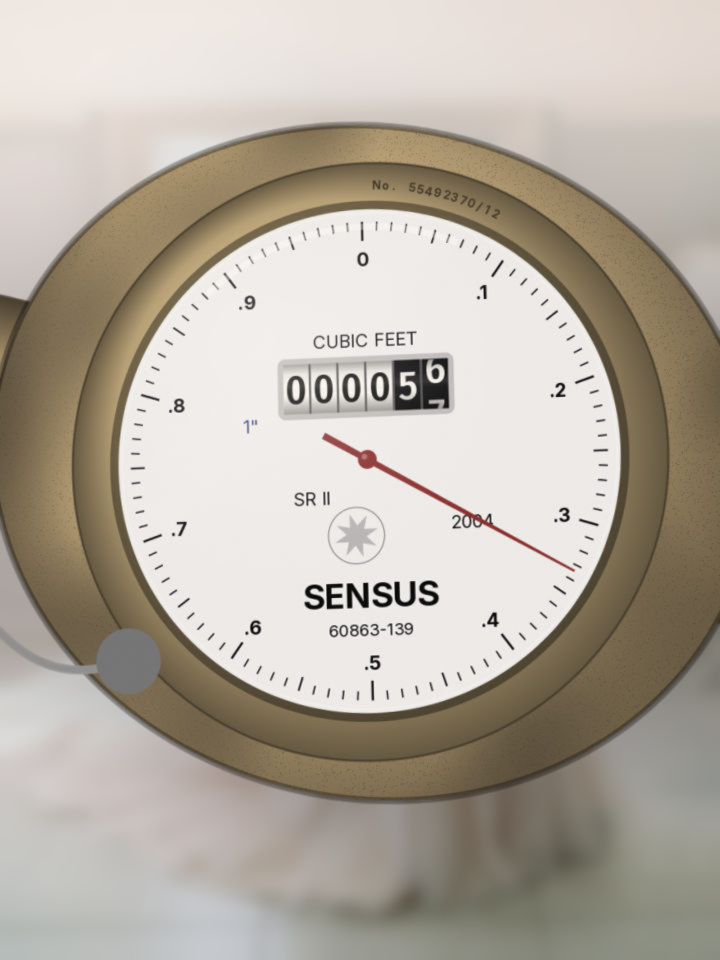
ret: {"value": 56.33, "unit": "ft³"}
